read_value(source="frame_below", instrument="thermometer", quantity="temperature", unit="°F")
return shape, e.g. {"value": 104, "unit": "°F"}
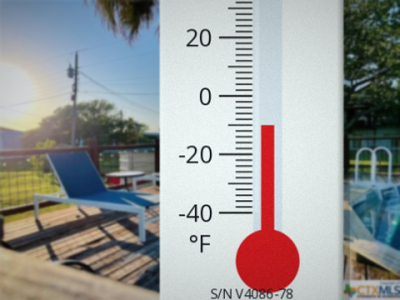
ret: {"value": -10, "unit": "°F"}
